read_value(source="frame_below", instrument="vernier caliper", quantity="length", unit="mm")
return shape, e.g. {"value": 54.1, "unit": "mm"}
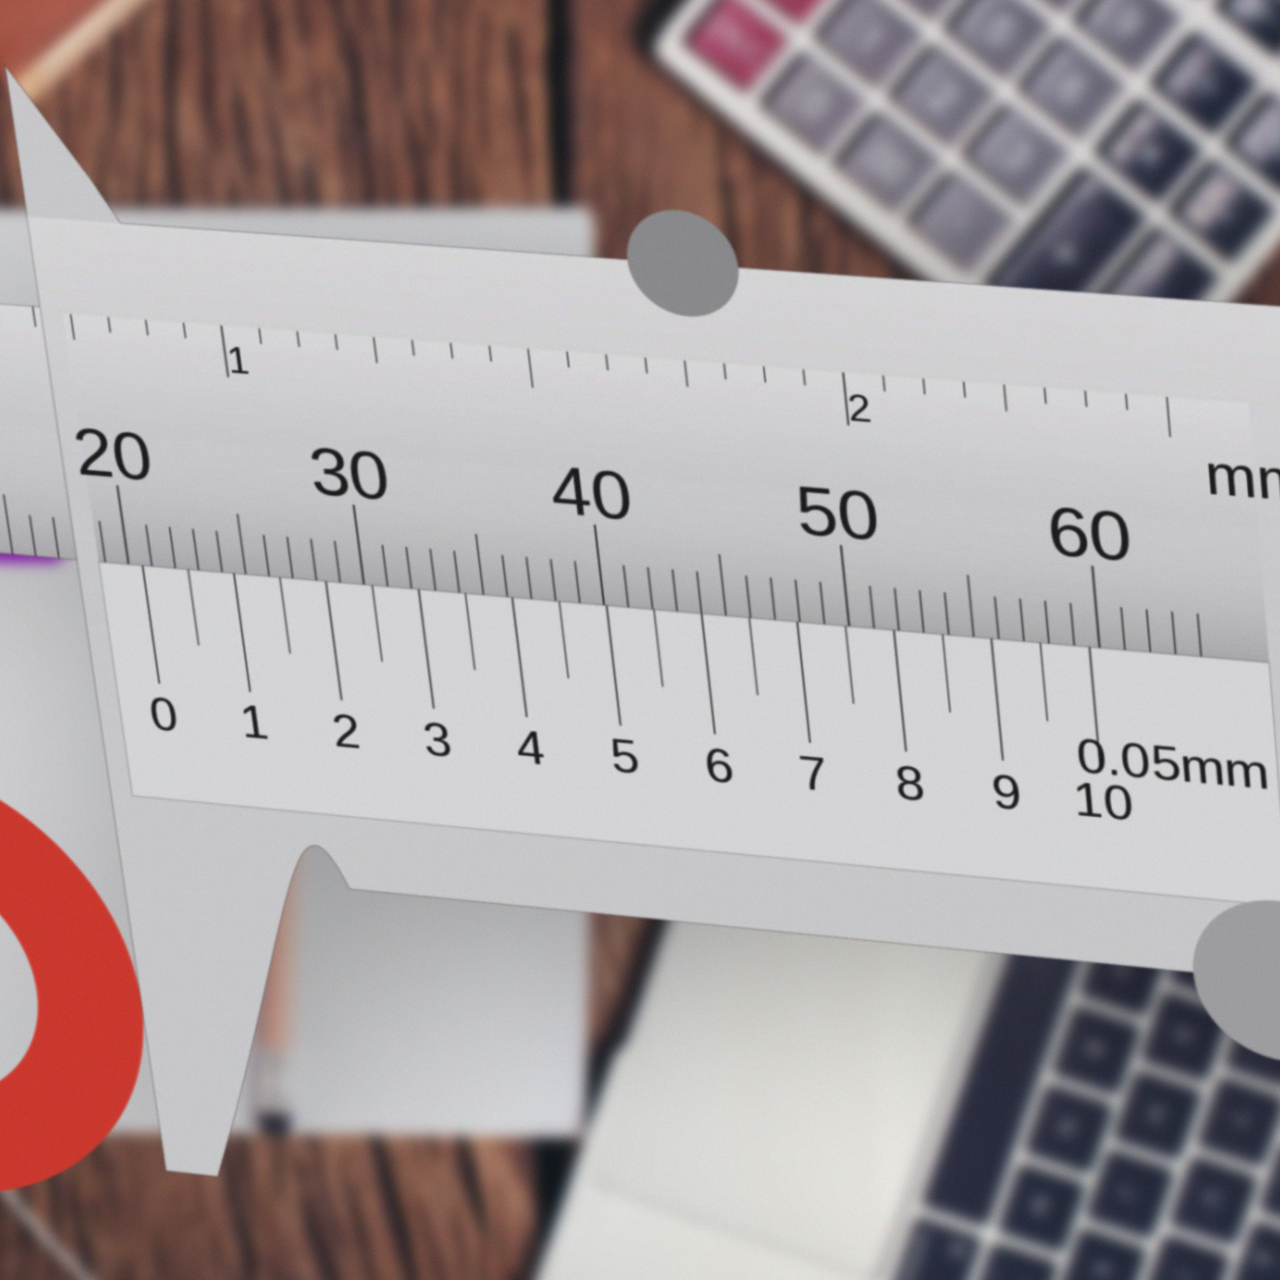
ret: {"value": 20.6, "unit": "mm"}
